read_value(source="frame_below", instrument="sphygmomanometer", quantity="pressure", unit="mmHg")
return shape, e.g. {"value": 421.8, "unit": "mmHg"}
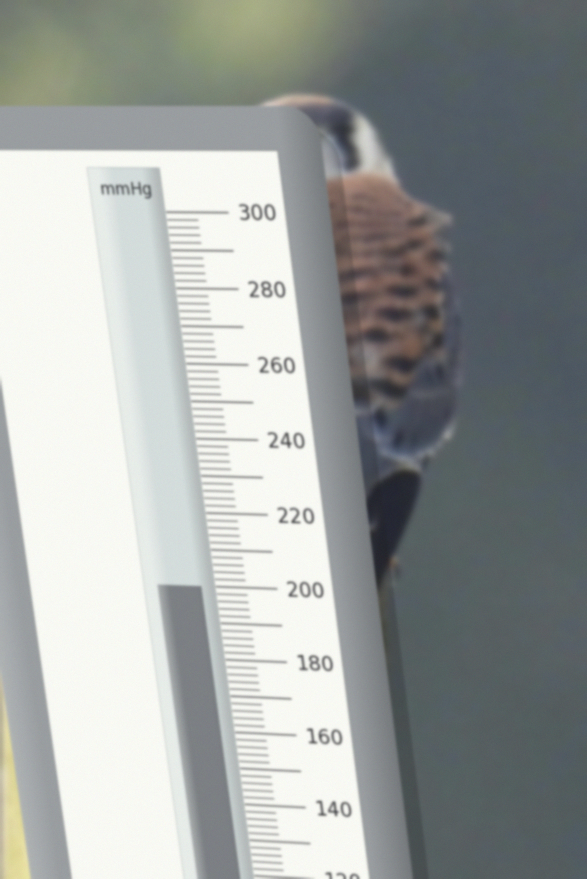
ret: {"value": 200, "unit": "mmHg"}
